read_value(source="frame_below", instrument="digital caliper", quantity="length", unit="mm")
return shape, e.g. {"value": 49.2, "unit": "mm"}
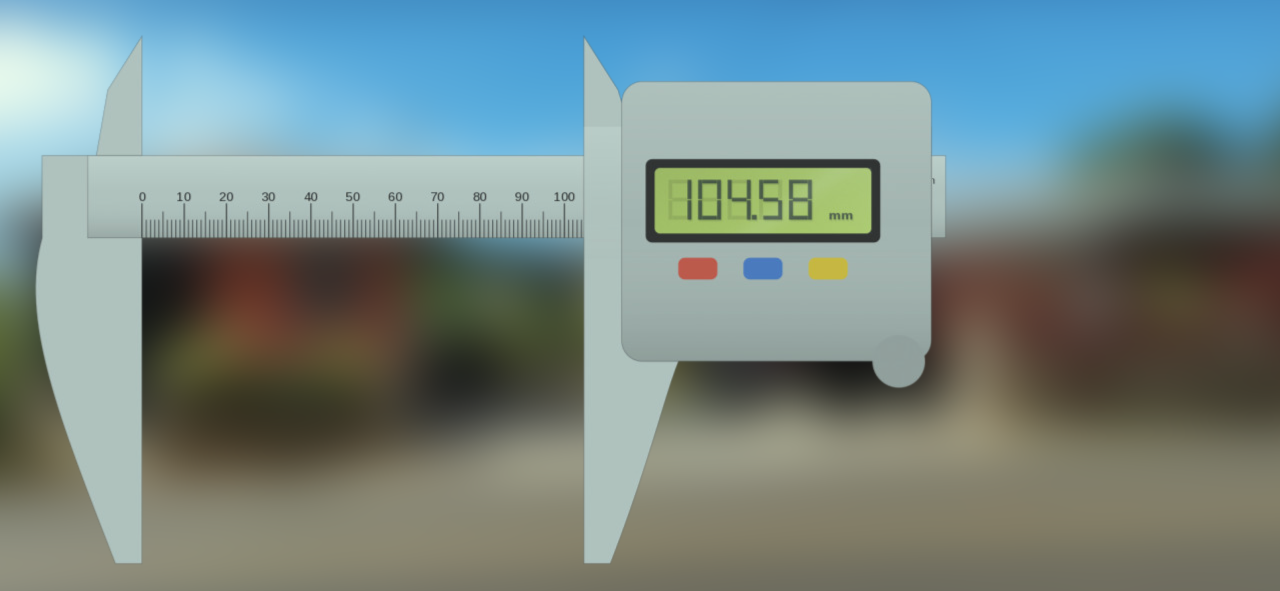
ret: {"value": 104.58, "unit": "mm"}
